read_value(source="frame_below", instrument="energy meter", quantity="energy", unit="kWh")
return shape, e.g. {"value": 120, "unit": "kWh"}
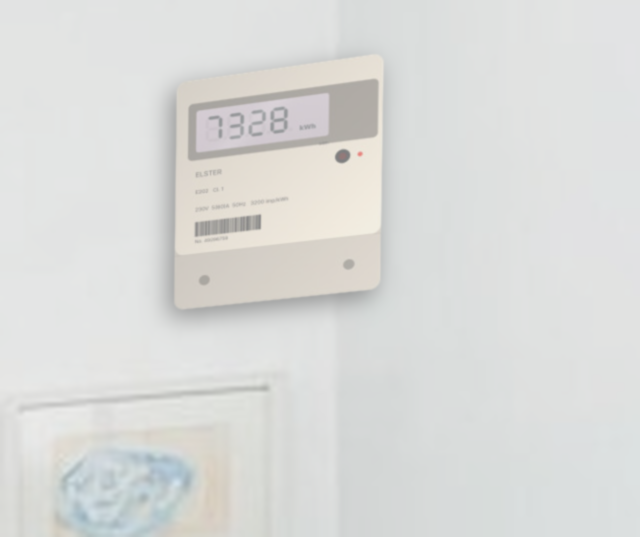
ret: {"value": 7328, "unit": "kWh"}
